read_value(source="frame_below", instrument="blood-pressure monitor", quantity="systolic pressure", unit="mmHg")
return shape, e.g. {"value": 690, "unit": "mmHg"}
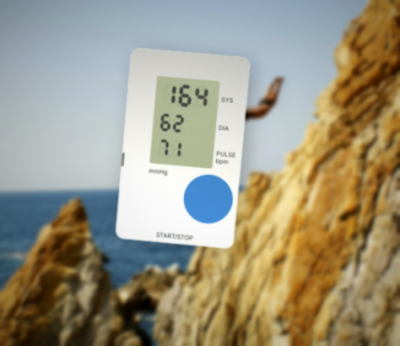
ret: {"value": 164, "unit": "mmHg"}
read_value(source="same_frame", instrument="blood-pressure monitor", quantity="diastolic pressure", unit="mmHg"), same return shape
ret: {"value": 62, "unit": "mmHg"}
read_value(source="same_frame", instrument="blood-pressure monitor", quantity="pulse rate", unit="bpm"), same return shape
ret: {"value": 71, "unit": "bpm"}
